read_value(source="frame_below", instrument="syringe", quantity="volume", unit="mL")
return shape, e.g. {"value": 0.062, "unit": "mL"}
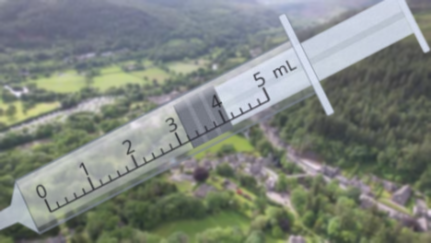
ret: {"value": 3.2, "unit": "mL"}
